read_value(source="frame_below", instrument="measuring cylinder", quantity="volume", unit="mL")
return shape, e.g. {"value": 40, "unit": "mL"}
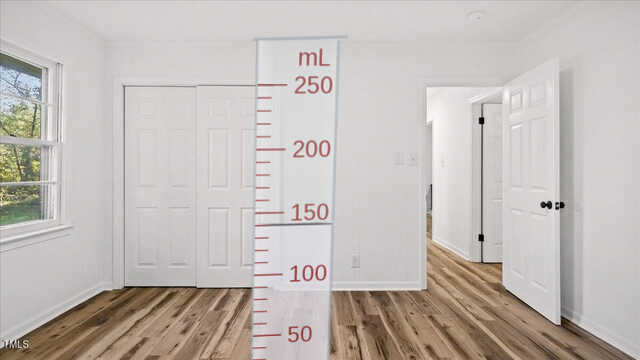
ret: {"value": 140, "unit": "mL"}
